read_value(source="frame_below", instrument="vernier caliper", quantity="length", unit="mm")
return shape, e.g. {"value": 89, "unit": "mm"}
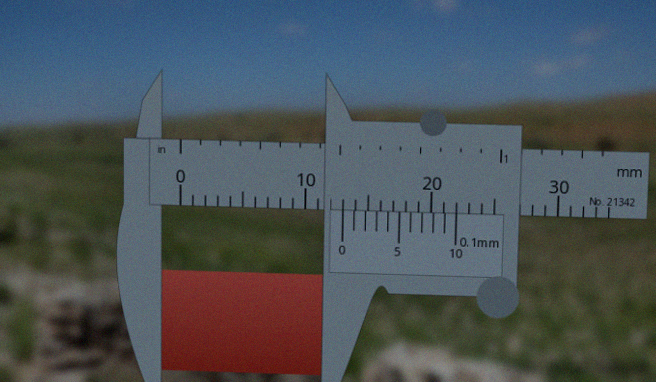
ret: {"value": 13.0, "unit": "mm"}
